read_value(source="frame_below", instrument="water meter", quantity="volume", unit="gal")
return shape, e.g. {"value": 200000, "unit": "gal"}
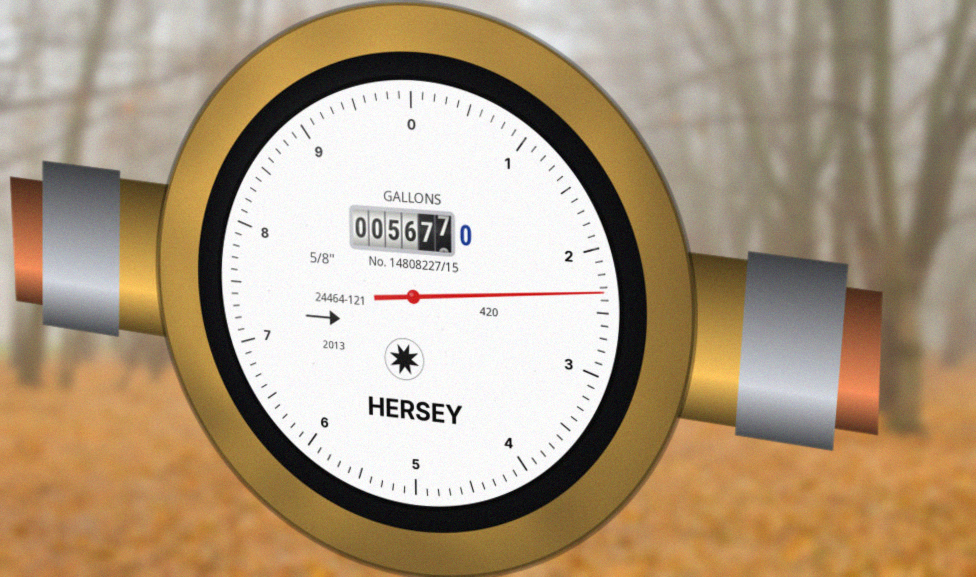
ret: {"value": 56772.3, "unit": "gal"}
